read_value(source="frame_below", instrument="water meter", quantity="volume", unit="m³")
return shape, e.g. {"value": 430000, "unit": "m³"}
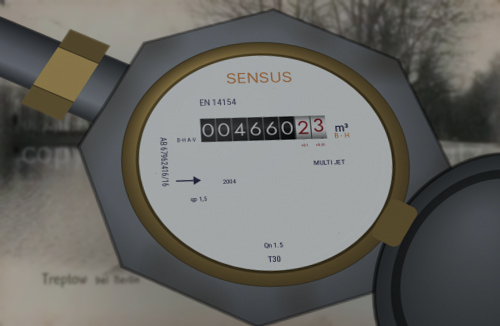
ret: {"value": 4660.23, "unit": "m³"}
